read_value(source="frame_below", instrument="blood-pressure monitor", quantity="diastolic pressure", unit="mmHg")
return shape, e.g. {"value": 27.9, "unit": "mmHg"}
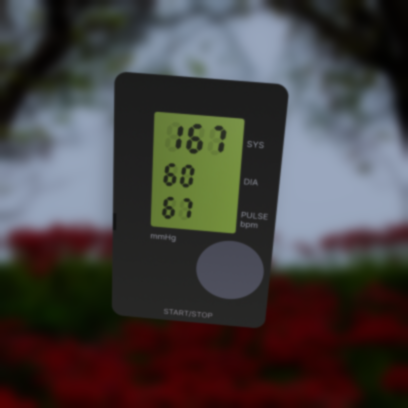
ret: {"value": 60, "unit": "mmHg"}
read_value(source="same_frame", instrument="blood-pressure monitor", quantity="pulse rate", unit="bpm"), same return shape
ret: {"value": 67, "unit": "bpm"}
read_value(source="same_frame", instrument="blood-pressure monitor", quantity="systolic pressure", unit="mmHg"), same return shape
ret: {"value": 167, "unit": "mmHg"}
